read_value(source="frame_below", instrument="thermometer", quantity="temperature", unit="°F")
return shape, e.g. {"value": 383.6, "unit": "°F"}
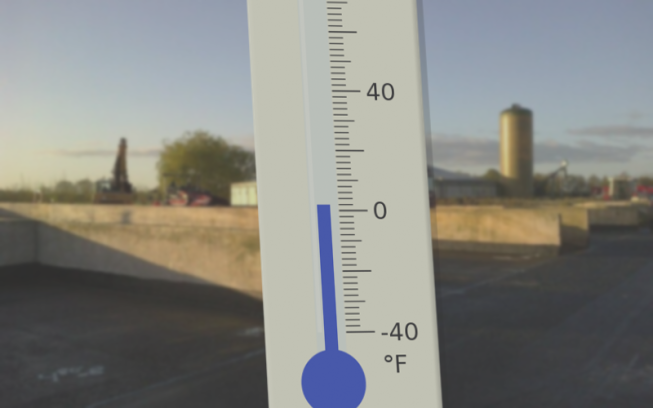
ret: {"value": 2, "unit": "°F"}
